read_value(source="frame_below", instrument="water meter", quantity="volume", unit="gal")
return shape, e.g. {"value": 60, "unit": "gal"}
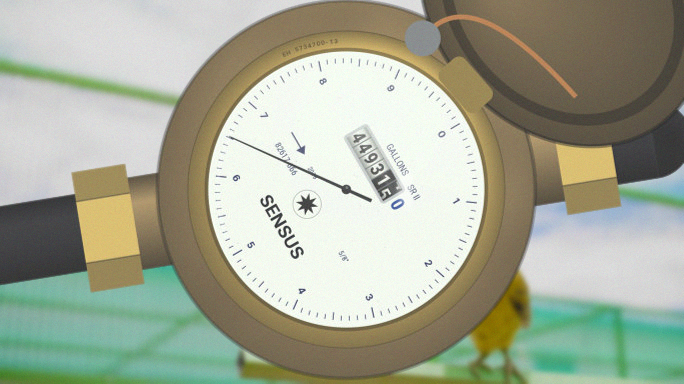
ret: {"value": 4493146.5, "unit": "gal"}
